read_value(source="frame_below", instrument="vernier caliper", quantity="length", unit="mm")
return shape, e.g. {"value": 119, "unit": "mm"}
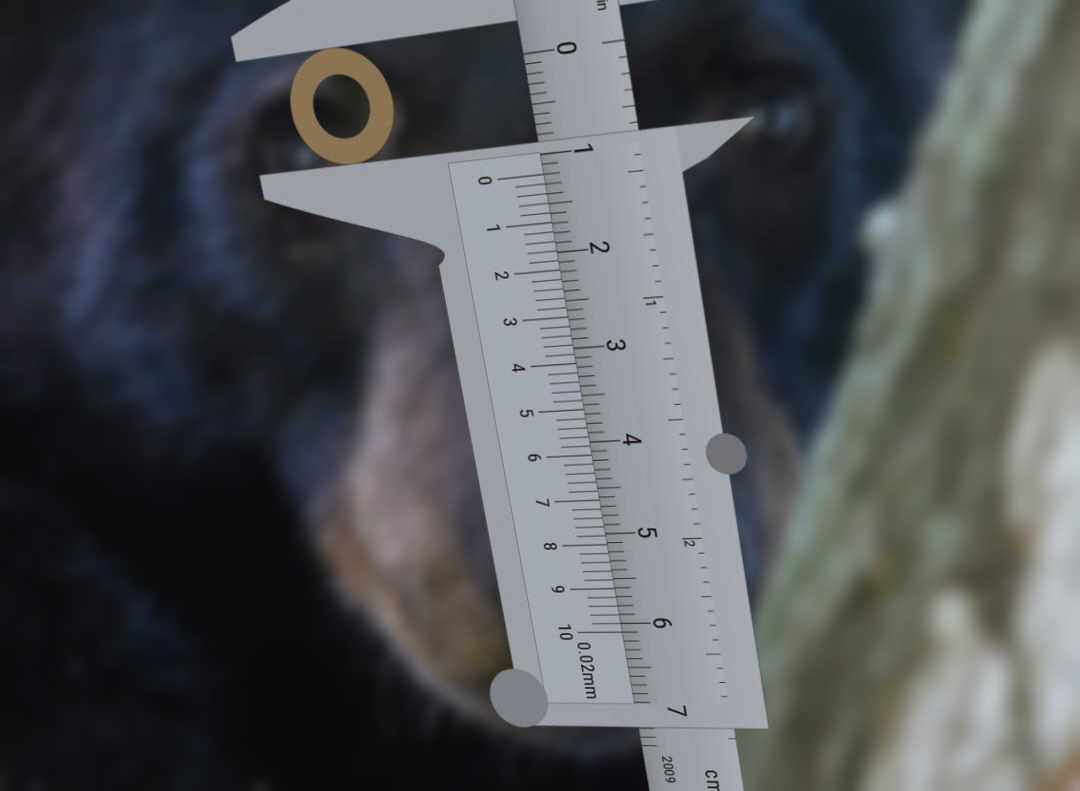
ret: {"value": 12.0, "unit": "mm"}
